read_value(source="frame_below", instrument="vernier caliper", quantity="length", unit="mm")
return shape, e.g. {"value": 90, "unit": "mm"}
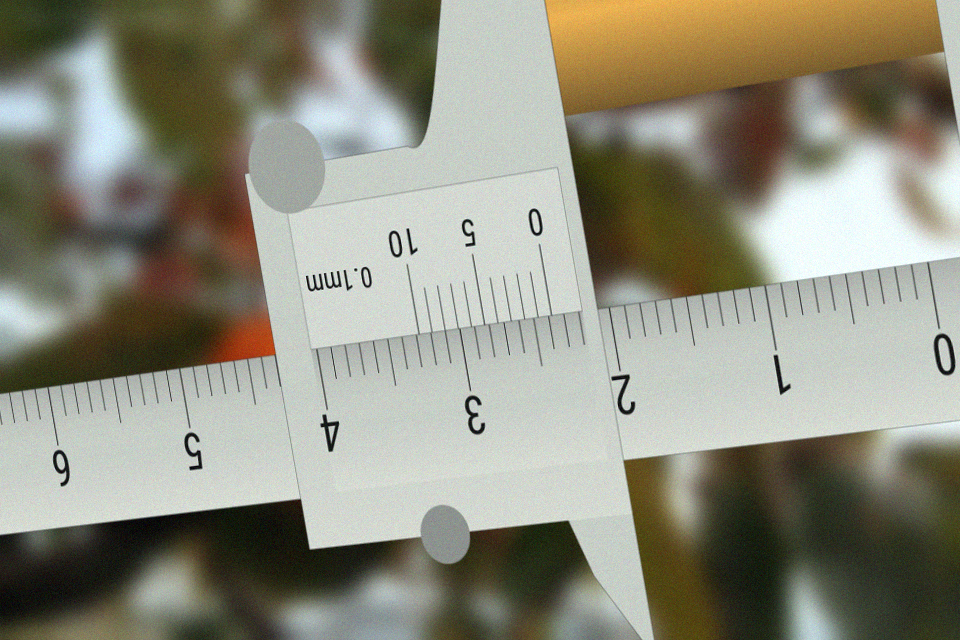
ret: {"value": 23.8, "unit": "mm"}
